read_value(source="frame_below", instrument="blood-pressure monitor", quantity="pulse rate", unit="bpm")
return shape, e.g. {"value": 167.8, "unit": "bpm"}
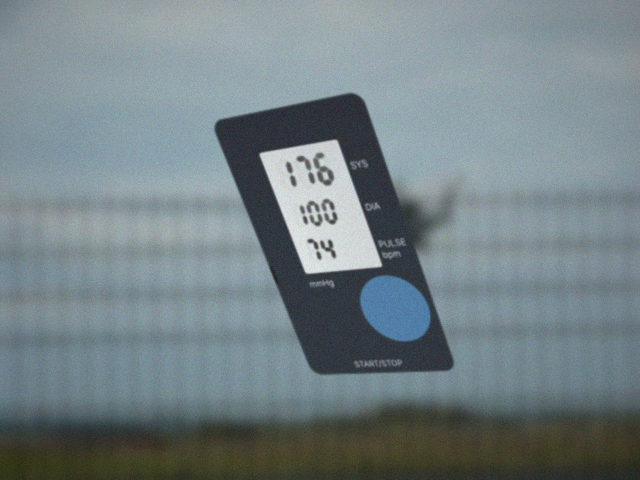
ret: {"value": 74, "unit": "bpm"}
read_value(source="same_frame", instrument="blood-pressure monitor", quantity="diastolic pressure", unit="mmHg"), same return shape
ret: {"value": 100, "unit": "mmHg"}
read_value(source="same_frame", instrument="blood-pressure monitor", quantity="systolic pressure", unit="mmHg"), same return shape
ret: {"value": 176, "unit": "mmHg"}
